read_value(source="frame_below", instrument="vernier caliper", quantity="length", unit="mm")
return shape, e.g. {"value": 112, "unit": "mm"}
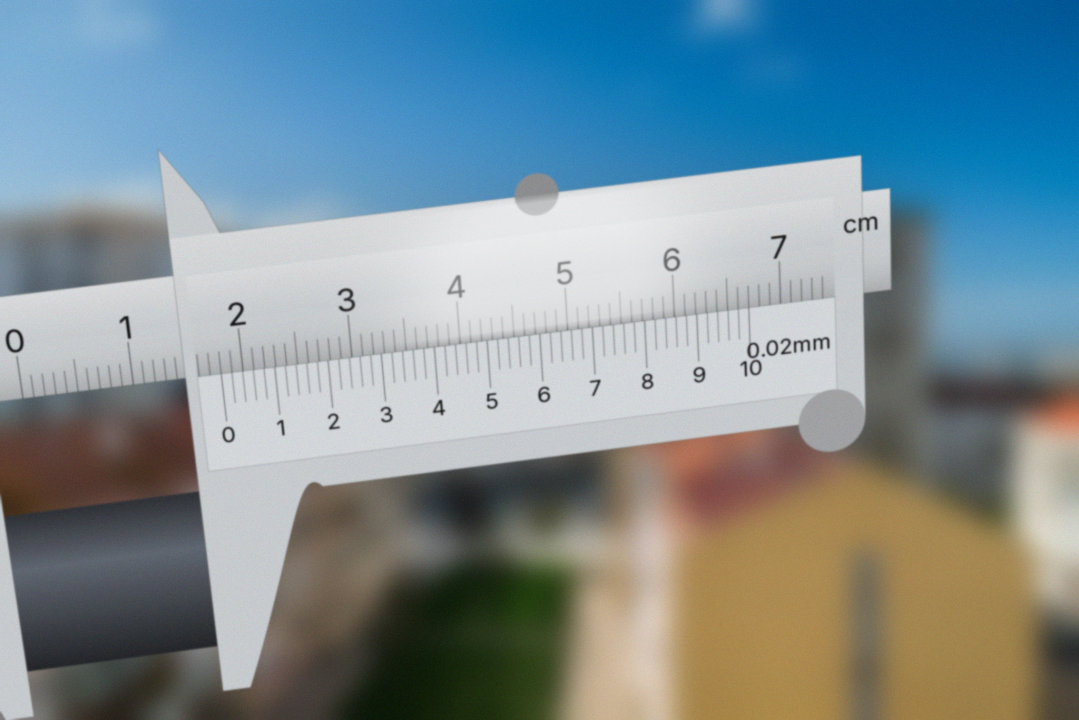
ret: {"value": 18.0, "unit": "mm"}
